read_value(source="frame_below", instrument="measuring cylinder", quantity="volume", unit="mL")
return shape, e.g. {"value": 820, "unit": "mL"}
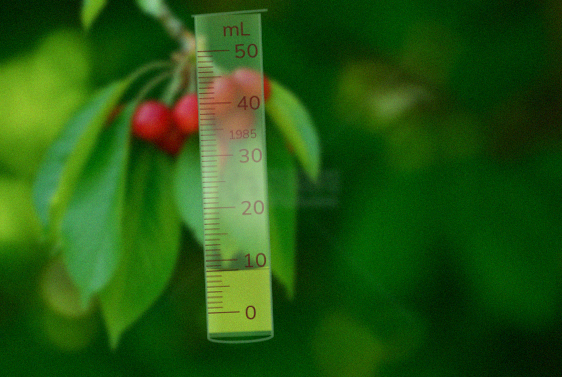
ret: {"value": 8, "unit": "mL"}
